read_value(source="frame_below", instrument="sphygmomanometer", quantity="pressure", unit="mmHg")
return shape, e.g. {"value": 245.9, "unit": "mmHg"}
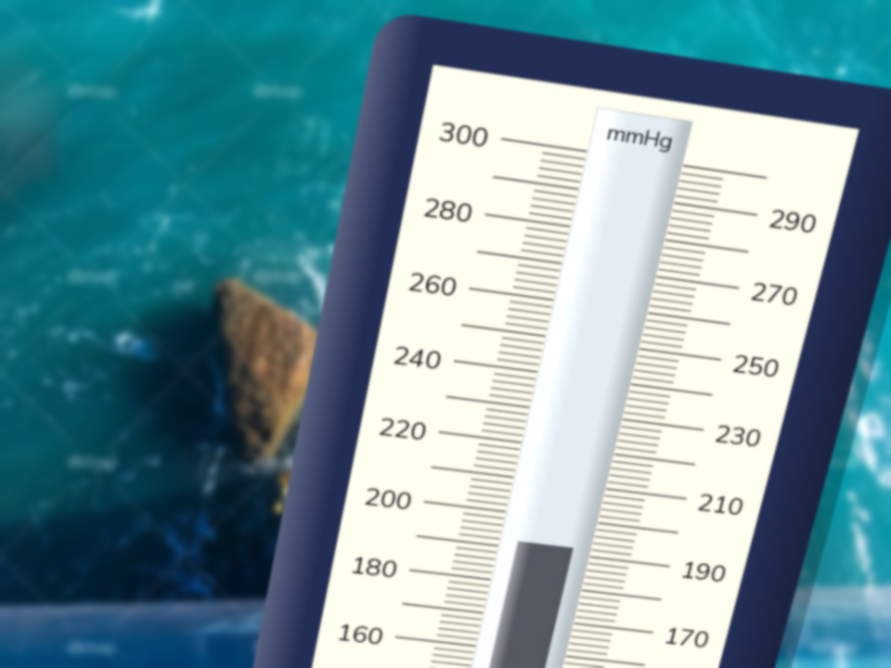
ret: {"value": 192, "unit": "mmHg"}
